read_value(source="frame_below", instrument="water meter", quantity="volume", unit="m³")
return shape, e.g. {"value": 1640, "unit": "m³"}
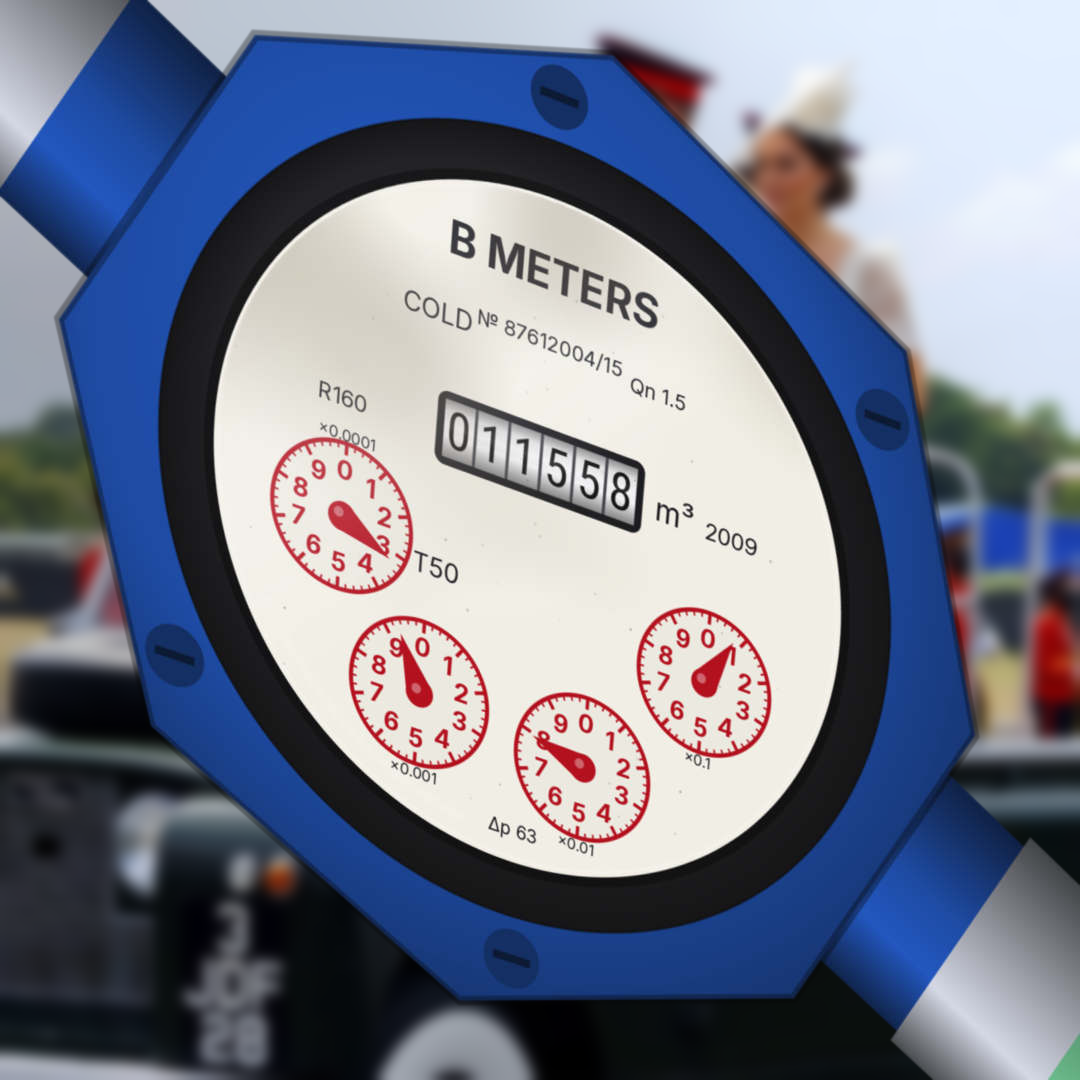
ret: {"value": 11558.0793, "unit": "m³"}
